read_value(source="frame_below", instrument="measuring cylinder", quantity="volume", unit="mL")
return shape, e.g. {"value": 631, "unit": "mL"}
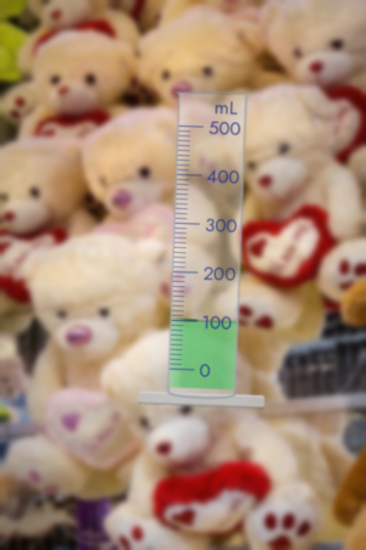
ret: {"value": 100, "unit": "mL"}
